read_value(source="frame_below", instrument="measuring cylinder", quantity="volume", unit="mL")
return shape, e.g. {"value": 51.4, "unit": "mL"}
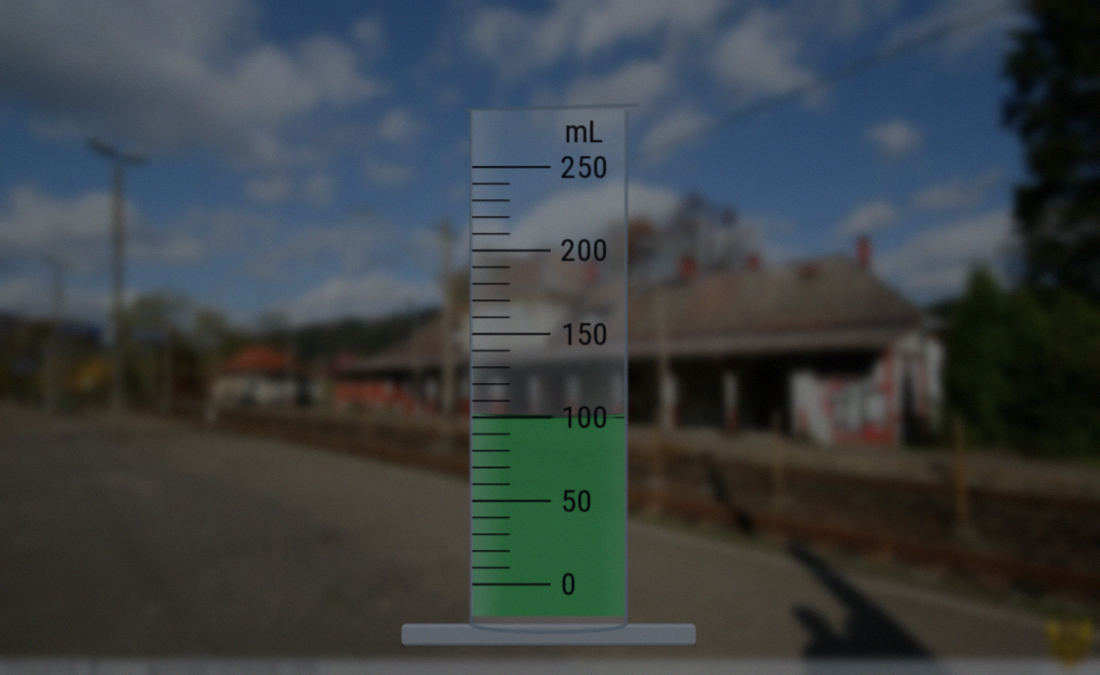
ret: {"value": 100, "unit": "mL"}
